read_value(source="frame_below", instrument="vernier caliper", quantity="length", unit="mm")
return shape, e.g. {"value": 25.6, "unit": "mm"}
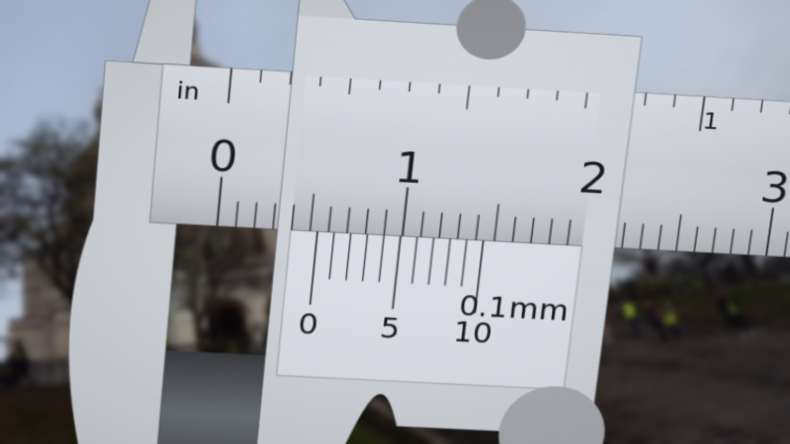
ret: {"value": 5.4, "unit": "mm"}
